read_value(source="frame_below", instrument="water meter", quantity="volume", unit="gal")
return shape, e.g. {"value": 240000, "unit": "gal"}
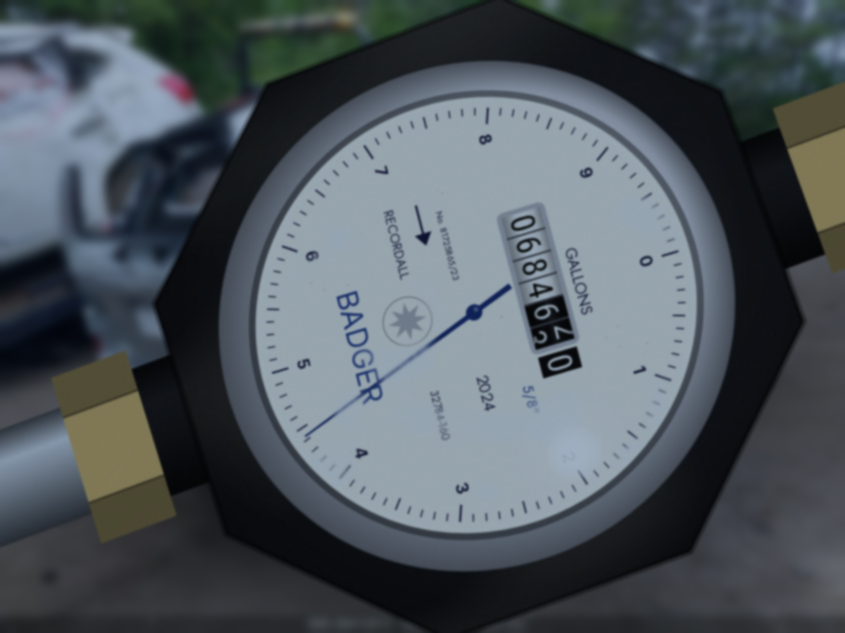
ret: {"value": 684624.4, "unit": "gal"}
